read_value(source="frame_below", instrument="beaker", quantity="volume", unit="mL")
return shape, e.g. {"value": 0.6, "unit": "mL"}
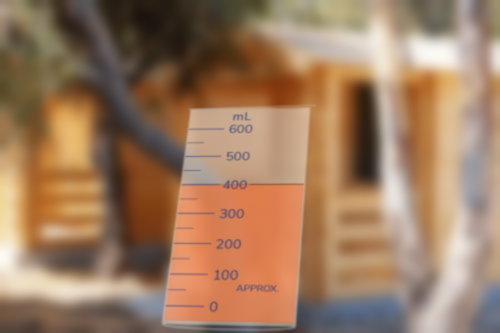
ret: {"value": 400, "unit": "mL"}
